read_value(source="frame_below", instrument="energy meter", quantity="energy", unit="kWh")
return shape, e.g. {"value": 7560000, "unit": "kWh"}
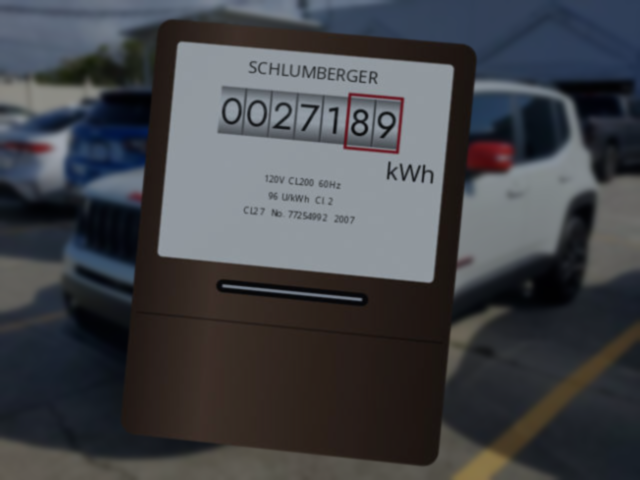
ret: {"value": 271.89, "unit": "kWh"}
